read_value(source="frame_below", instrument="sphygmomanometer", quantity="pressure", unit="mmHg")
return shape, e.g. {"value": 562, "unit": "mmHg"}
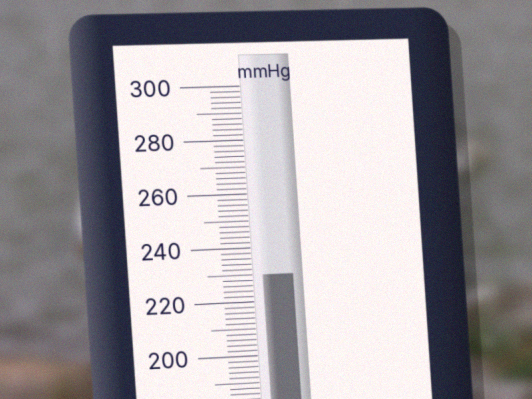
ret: {"value": 230, "unit": "mmHg"}
